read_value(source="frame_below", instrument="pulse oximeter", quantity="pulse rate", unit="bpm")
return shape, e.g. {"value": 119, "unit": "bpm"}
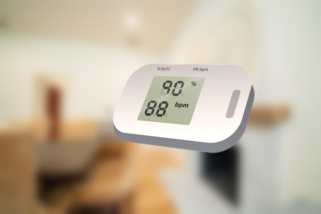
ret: {"value": 88, "unit": "bpm"}
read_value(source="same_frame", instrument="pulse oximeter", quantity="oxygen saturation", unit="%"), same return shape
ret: {"value": 90, "unit": "%"}
